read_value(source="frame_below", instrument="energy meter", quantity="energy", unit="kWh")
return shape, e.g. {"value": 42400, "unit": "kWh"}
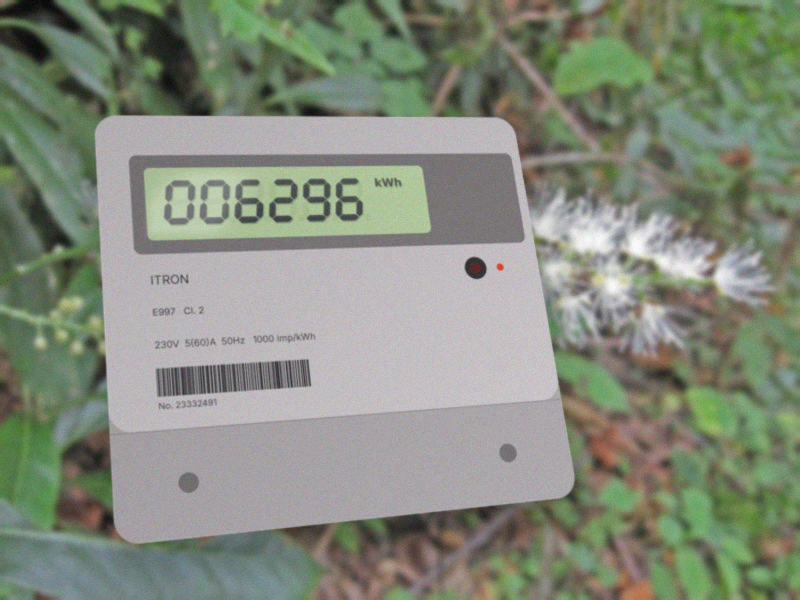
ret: {"value": 6296, "unit": "kWh"}
